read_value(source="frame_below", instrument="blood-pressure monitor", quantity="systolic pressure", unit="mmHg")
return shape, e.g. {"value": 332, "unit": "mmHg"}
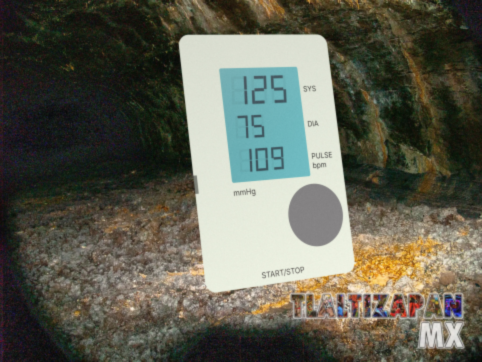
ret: {"value": 125, "unit": "mmHg"}
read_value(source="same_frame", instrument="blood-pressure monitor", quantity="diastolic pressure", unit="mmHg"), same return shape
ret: {"value": 75, "unit": "mmHg"}
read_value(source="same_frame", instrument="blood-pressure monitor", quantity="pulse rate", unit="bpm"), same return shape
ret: {"value": 109, "unit": "bpm"}
